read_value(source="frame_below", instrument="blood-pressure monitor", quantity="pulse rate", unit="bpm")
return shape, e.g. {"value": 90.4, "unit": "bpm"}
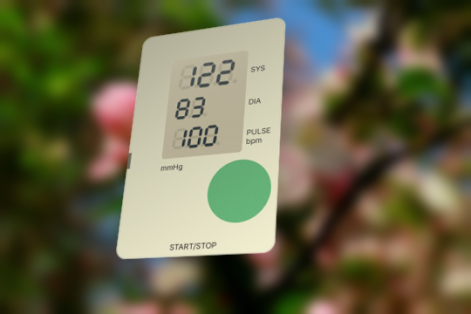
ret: {"value": 100, "unit": "bpm"}
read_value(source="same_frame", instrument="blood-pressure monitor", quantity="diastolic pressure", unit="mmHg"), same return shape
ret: {"value": 83, "unit": "mmHg"}
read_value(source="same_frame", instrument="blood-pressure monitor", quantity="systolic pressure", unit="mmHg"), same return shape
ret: {"value": 122, "unit": "mmHg"}
